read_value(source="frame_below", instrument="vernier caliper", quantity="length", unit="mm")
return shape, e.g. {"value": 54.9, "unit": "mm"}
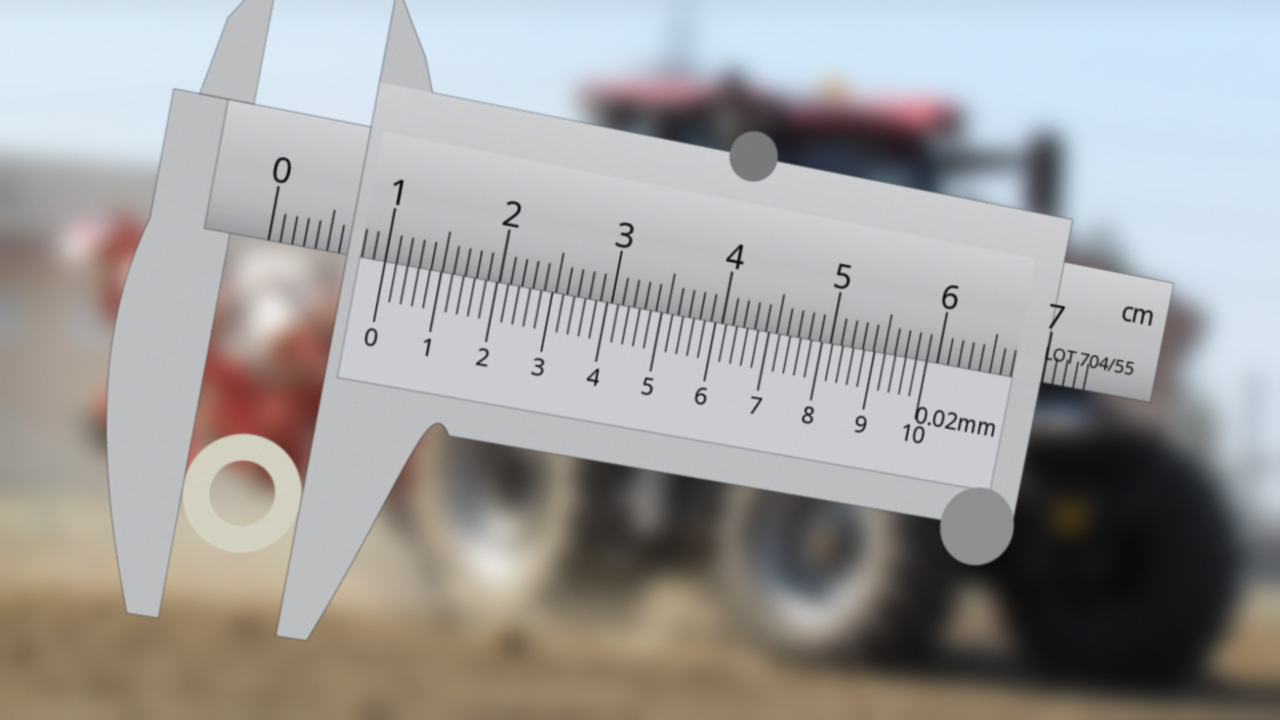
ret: {"value": 10.0, "unit": "mm"}
